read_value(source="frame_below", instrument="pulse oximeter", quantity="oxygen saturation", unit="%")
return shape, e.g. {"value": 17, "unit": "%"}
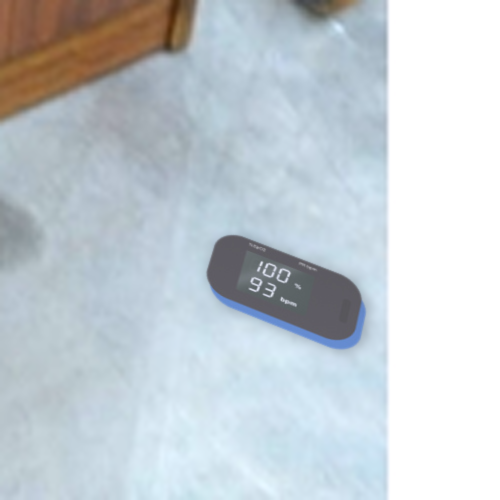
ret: {"value": 100, "unit": "%"}
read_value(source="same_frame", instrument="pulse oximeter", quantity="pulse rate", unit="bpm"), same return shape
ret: {"value": 93, "unit": "bpm"}
